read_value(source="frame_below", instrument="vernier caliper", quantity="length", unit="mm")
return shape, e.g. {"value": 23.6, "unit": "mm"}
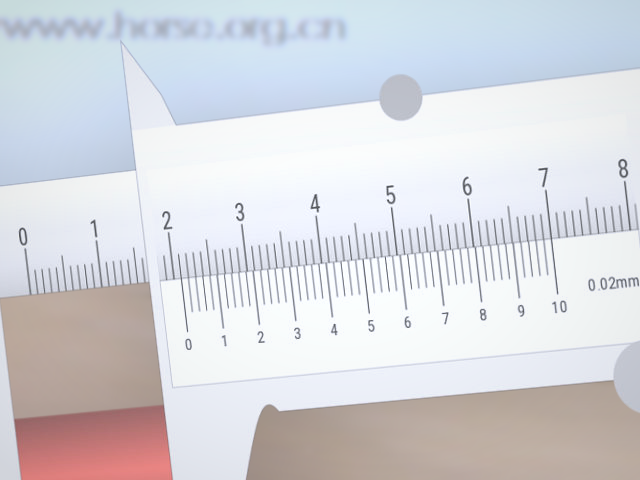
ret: {"value": 21.0, "unit": "mm"}
